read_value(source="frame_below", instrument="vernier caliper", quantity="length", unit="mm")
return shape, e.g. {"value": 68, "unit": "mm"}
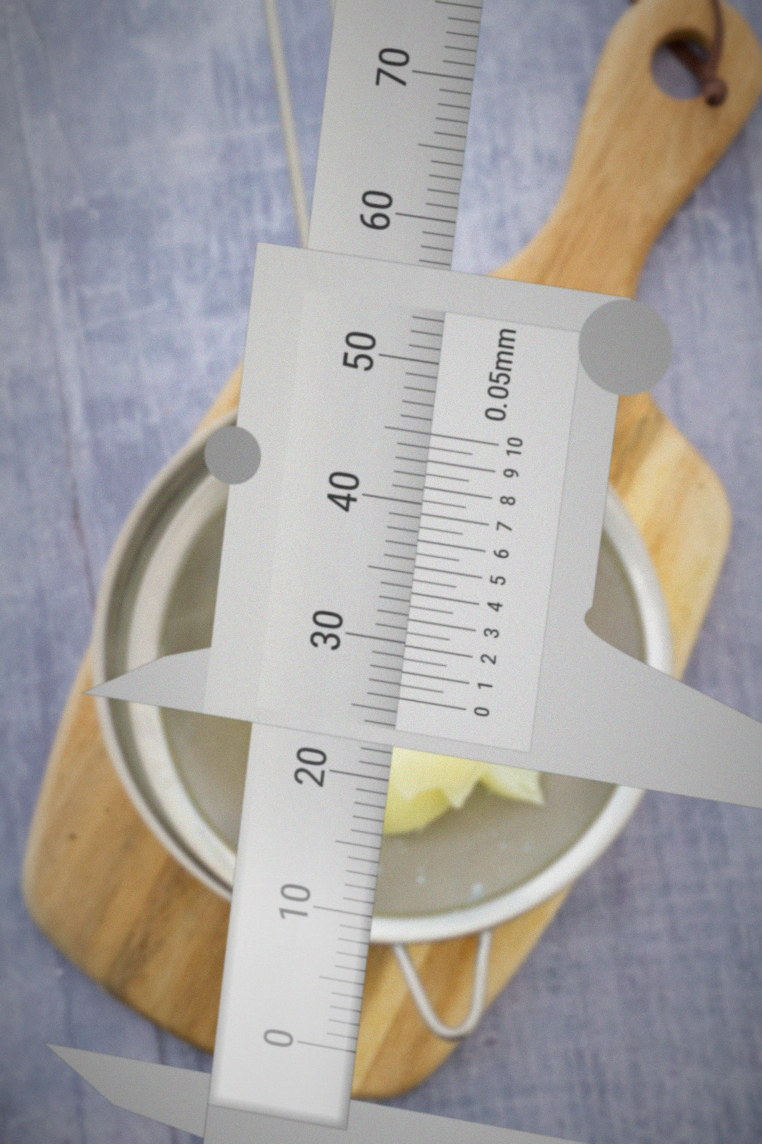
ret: {"value": 26.0, "unit": "mm"}
